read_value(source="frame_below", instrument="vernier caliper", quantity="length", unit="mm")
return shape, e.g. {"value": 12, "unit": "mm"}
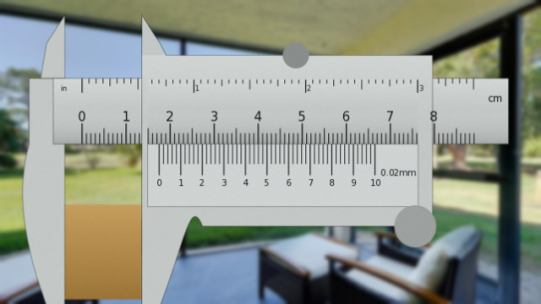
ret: {"value": 17.5, "unit": "mm"}
